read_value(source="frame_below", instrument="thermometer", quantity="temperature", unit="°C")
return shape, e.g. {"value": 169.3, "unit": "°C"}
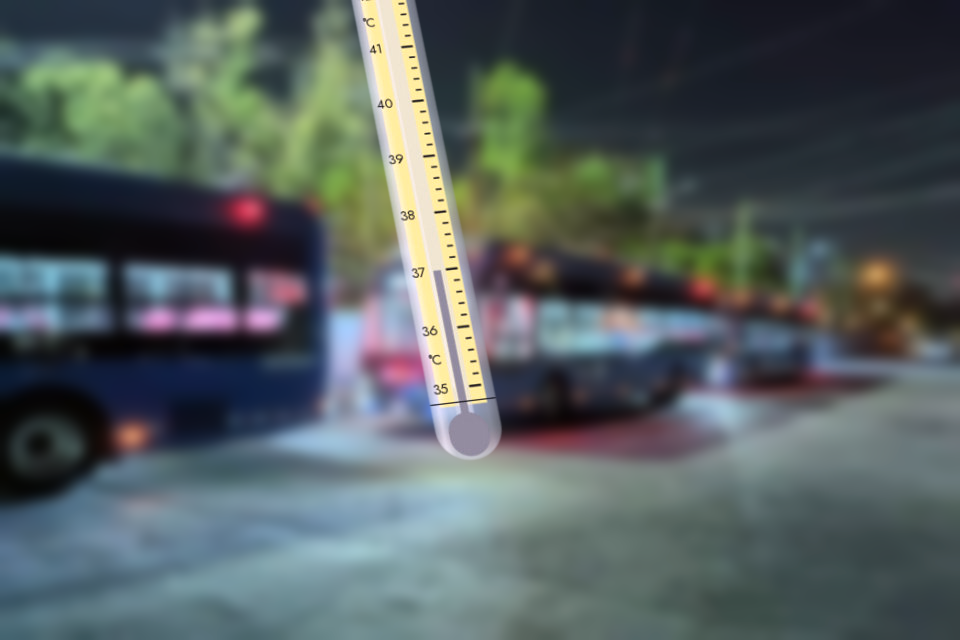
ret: {"value": 37, "unit": "°C"}
